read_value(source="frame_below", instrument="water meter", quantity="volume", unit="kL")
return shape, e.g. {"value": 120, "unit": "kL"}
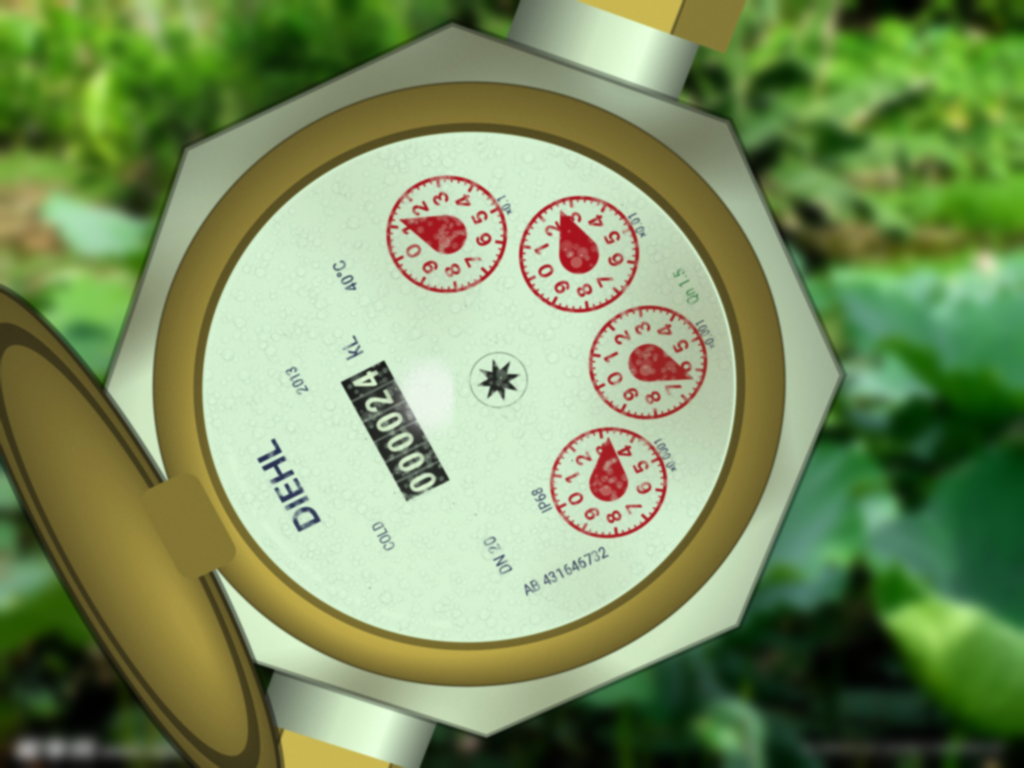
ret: {"value": 24.1263, "unit": "kL"}
